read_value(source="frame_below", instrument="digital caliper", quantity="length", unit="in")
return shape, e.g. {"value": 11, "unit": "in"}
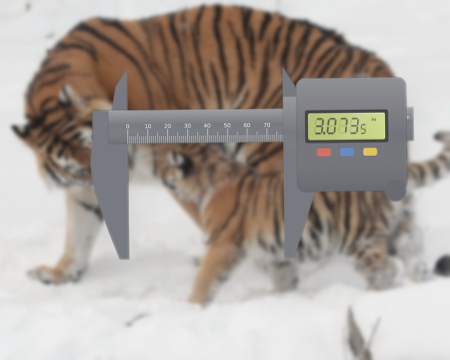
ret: {"value": 3.0735, "unit": "in"}
